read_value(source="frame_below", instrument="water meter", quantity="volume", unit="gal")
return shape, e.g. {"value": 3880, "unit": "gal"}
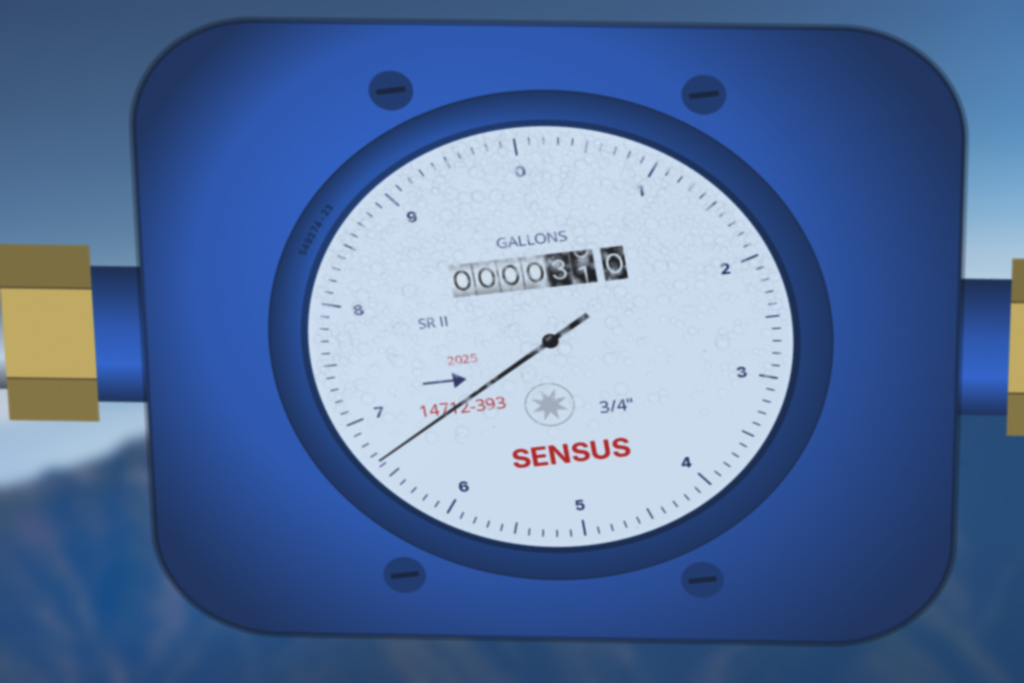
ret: {"value": 306.6, "unit": "gal"}
